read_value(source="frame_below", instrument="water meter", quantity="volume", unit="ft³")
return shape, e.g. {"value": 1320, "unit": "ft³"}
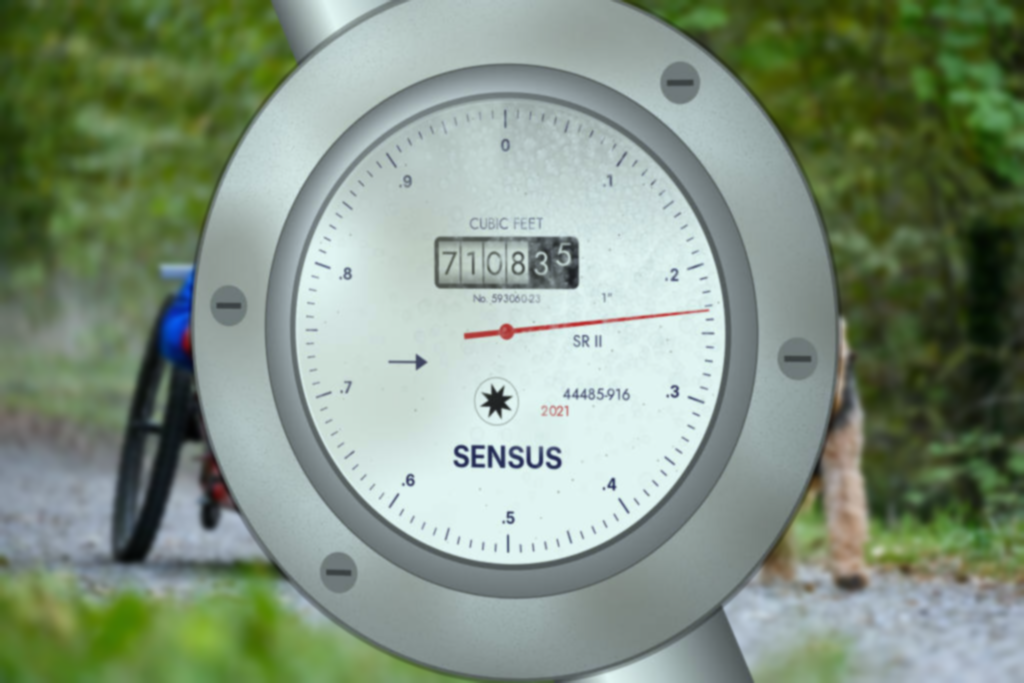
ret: {"value": 710835.23, "unit": "ft³"}
